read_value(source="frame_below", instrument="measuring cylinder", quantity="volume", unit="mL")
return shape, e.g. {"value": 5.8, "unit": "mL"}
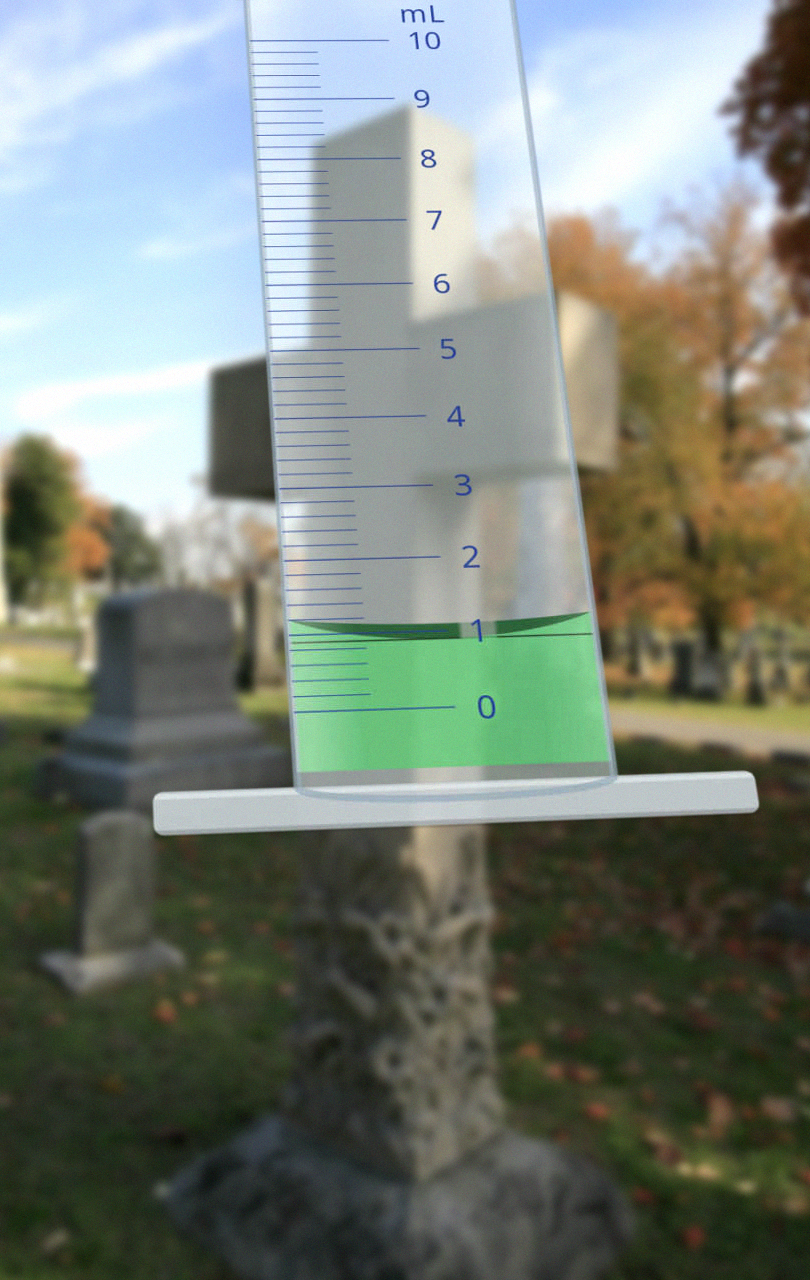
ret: {"value": 0.9, "unit": "mL"}
